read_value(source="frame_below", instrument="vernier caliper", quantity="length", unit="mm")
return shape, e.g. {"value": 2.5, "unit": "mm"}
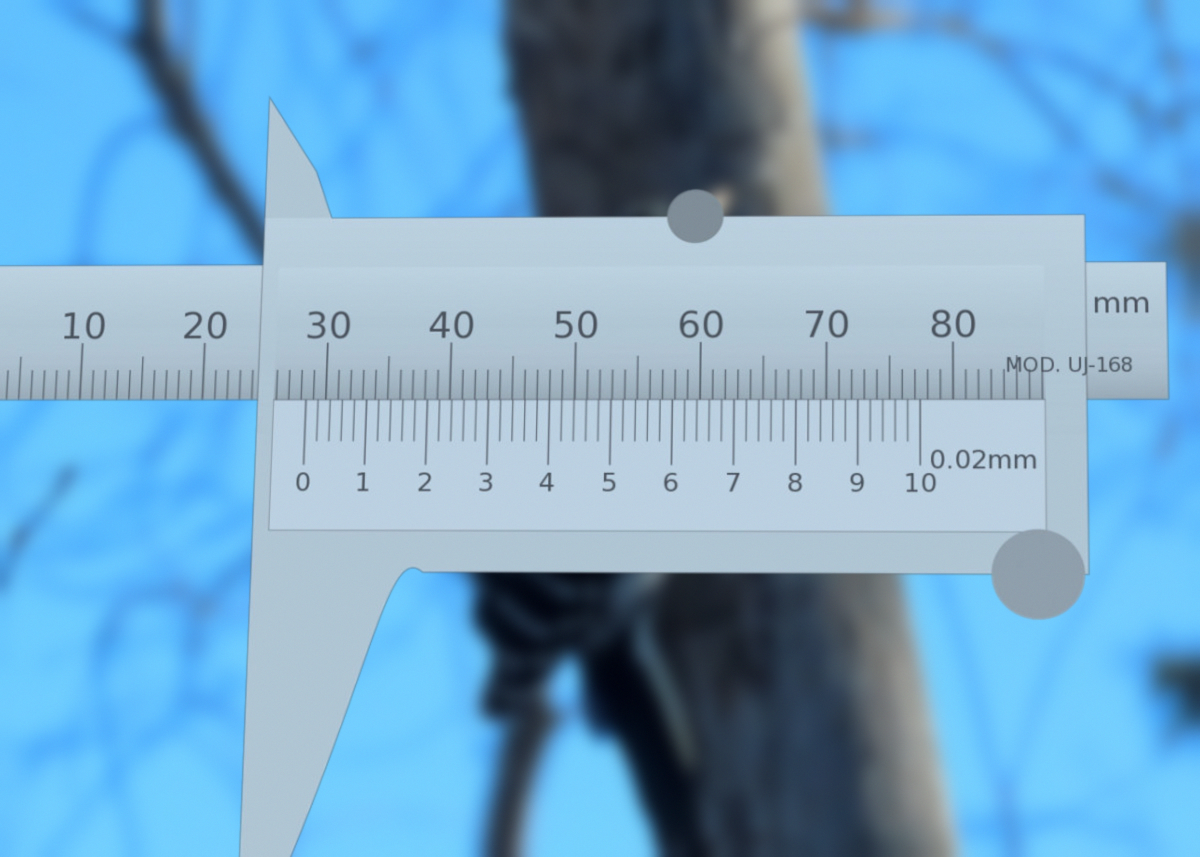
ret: {"value": 28.4, "unit": "mm"}
